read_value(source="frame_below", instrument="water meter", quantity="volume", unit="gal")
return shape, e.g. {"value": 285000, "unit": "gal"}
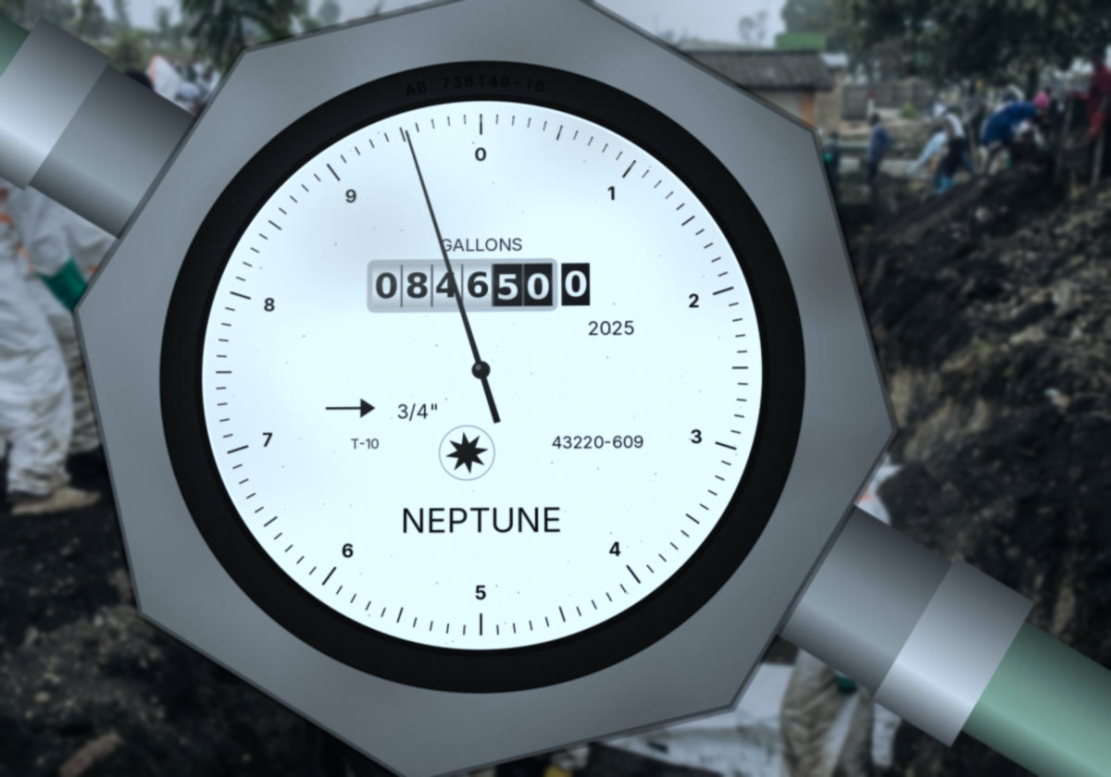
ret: {"value": 846499.5, "unit": "gal"}
